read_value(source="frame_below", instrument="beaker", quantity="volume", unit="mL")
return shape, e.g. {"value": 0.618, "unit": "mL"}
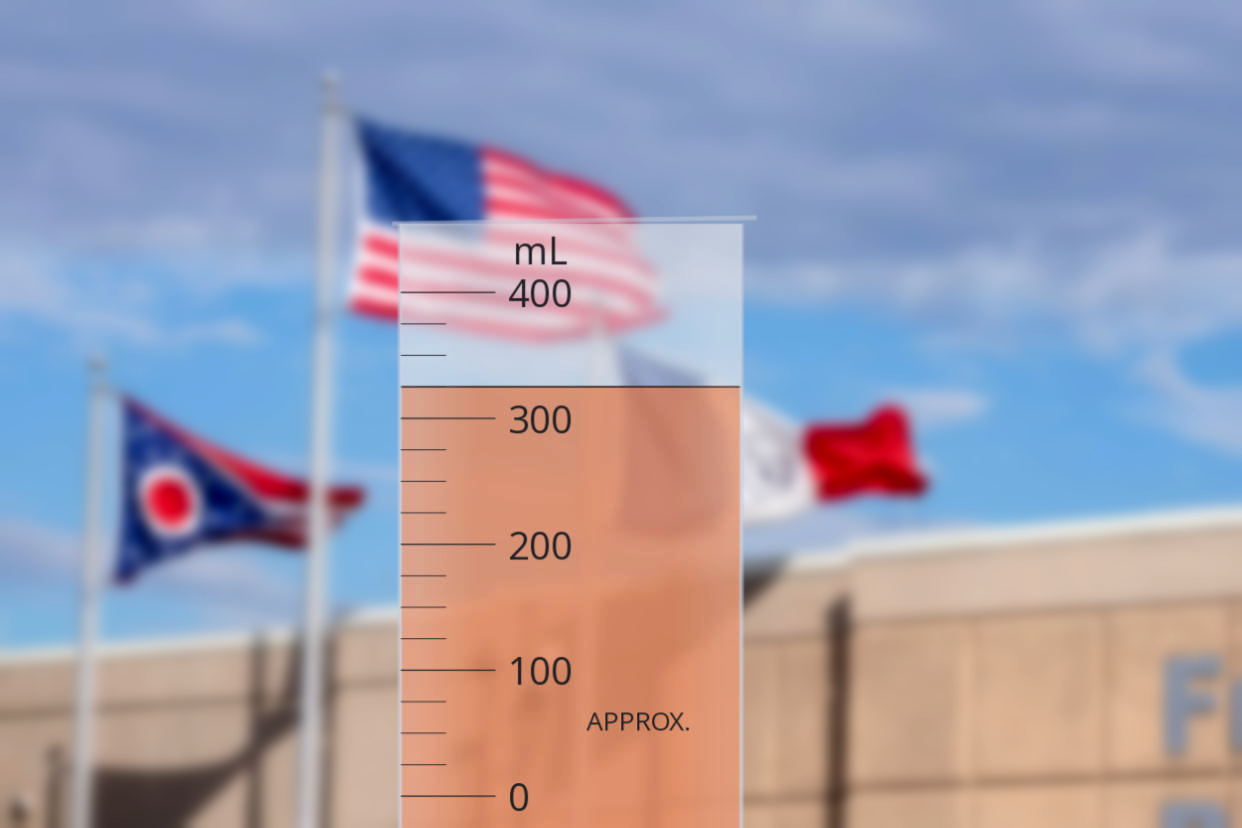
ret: {"value": 325, "unit": "mL"}
